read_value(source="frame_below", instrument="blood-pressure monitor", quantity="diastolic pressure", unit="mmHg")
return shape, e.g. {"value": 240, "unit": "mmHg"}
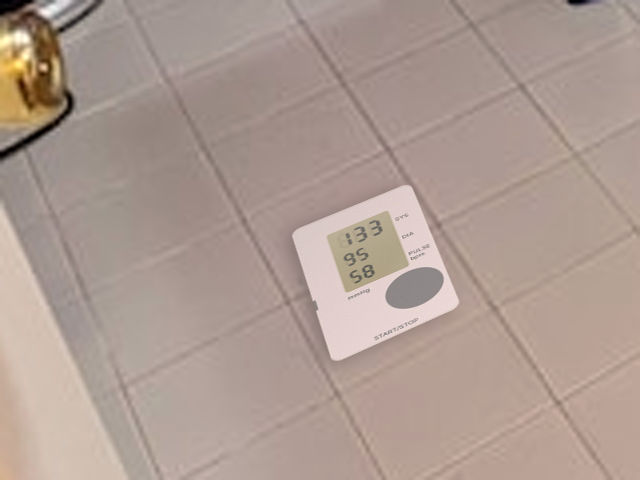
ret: {"value": 95, "unit": "mmHg"}
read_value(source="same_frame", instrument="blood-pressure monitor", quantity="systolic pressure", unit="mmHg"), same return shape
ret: {"value": 133, "unit": "mmHg"}
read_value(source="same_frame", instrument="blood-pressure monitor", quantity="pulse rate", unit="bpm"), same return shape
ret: {"value": 58, "unit": "bpm"}
